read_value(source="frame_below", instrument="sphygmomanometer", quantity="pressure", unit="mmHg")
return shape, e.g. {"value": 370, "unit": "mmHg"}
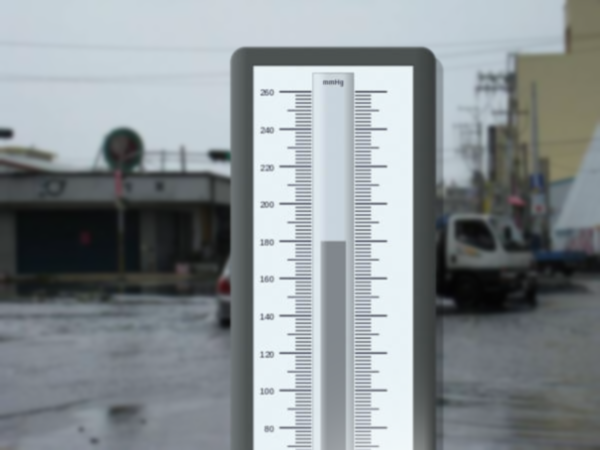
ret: {"value": 180, "unit": "mmHg"}
